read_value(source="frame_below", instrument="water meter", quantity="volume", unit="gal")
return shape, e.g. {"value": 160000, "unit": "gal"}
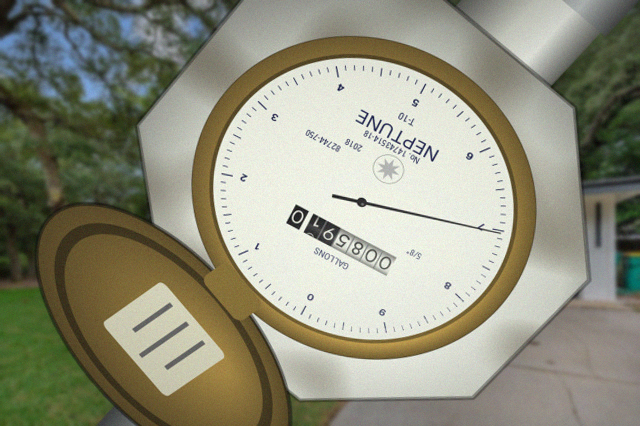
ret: {"value": 85907.0, "unit": "gal"}
